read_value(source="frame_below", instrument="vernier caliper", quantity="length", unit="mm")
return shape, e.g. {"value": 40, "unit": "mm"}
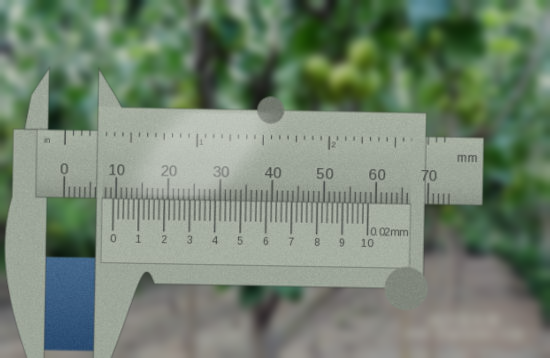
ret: {"value": 9.5, "unit": "mm"}
